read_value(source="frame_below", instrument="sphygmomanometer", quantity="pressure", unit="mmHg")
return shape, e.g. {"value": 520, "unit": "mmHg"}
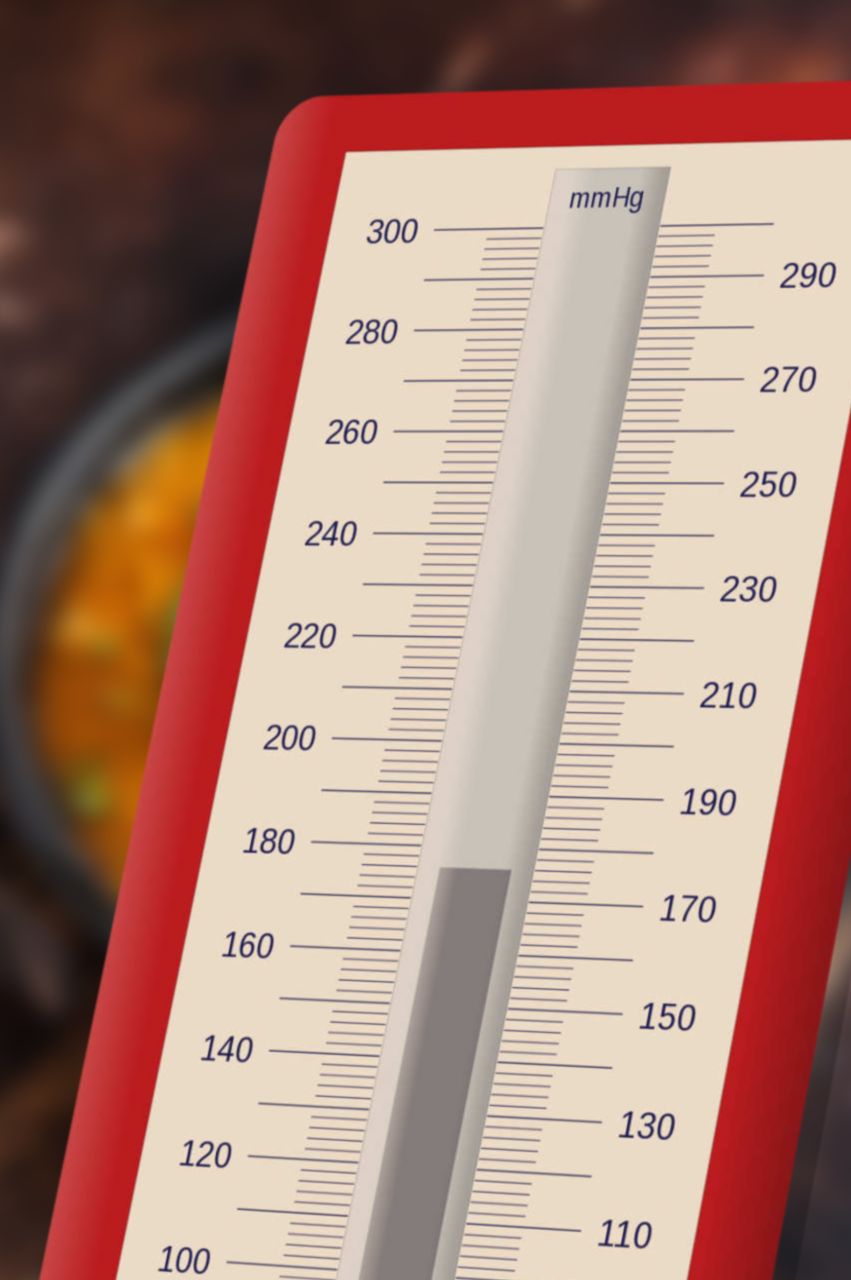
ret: {"value": 176, "unit": "mmHg"}
